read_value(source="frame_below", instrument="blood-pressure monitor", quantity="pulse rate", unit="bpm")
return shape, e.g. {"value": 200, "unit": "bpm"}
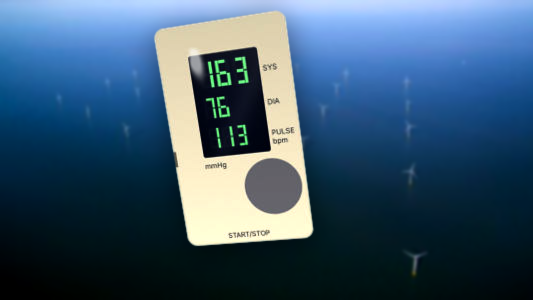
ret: {"value": 113, "unit": "bpm"}
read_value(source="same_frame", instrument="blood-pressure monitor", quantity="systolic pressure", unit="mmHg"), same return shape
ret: {"value": 163, "unit": "mmHg"}
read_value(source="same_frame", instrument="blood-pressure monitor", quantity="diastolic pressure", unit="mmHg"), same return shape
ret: {"value": 76, "unit": "mmHg"}
